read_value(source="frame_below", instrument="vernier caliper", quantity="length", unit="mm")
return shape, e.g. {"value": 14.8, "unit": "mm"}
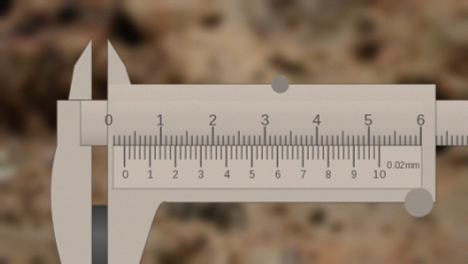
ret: {"value": 3.0, "unit": "mm"}
